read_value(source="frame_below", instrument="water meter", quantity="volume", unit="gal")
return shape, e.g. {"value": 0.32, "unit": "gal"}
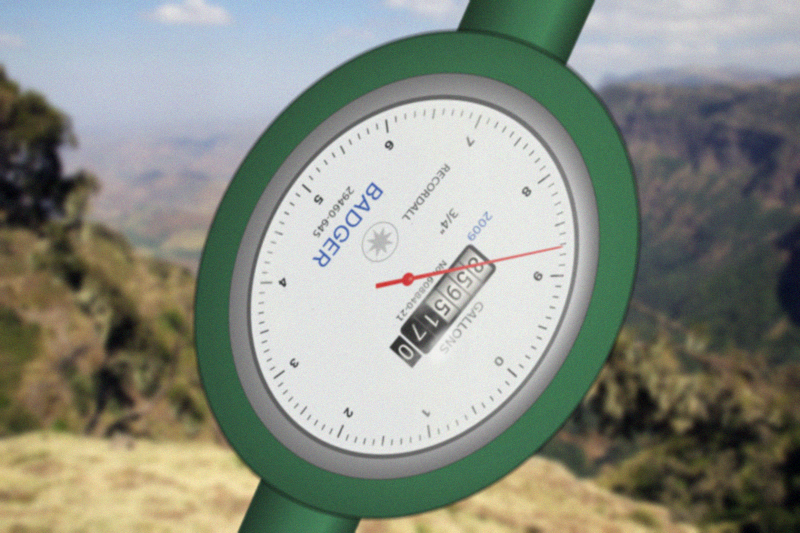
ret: {"value": 8595168.7, "unit": "gal"}
